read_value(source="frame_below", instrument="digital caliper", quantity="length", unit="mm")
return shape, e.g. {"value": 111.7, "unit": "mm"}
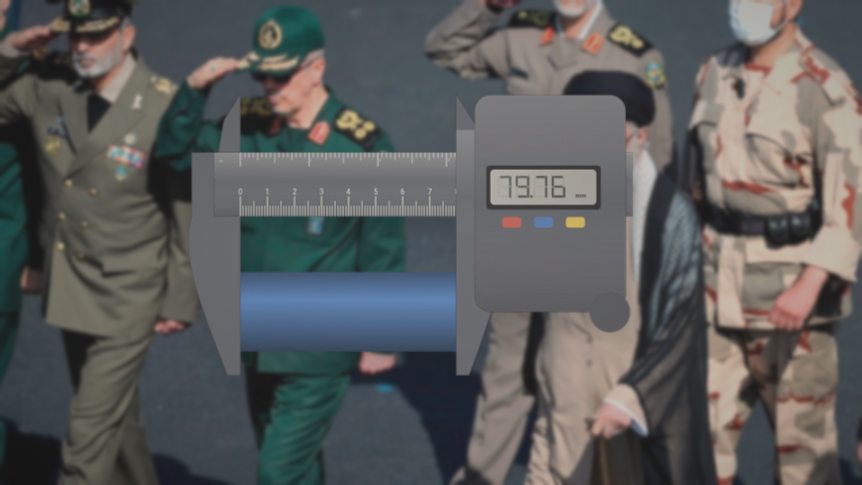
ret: {"value": 79.76, "unit": "mm"}
